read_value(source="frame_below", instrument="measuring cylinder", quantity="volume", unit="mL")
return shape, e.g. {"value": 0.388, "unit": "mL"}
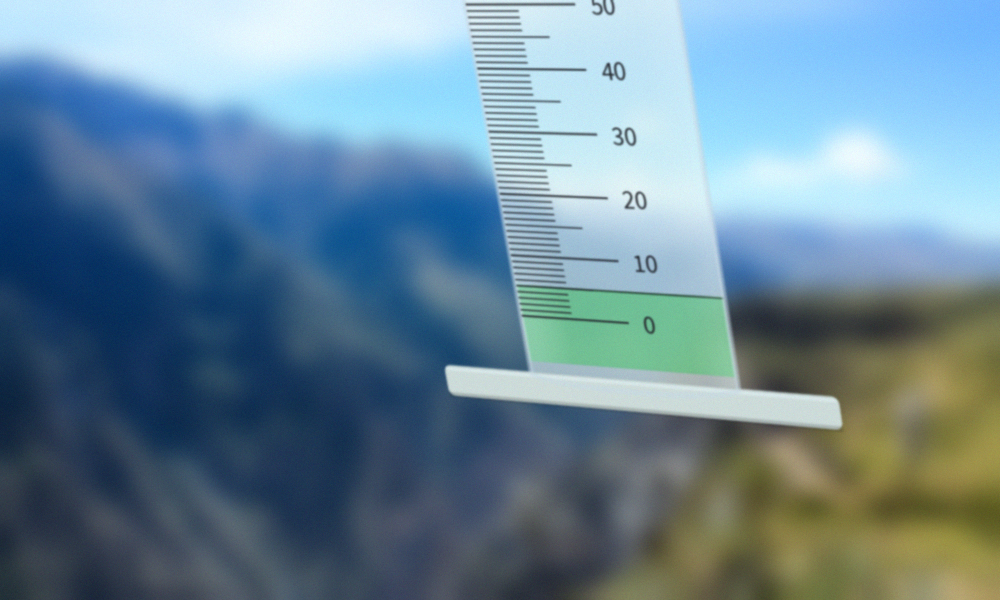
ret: {"value": 5, "unit": "mL"}
